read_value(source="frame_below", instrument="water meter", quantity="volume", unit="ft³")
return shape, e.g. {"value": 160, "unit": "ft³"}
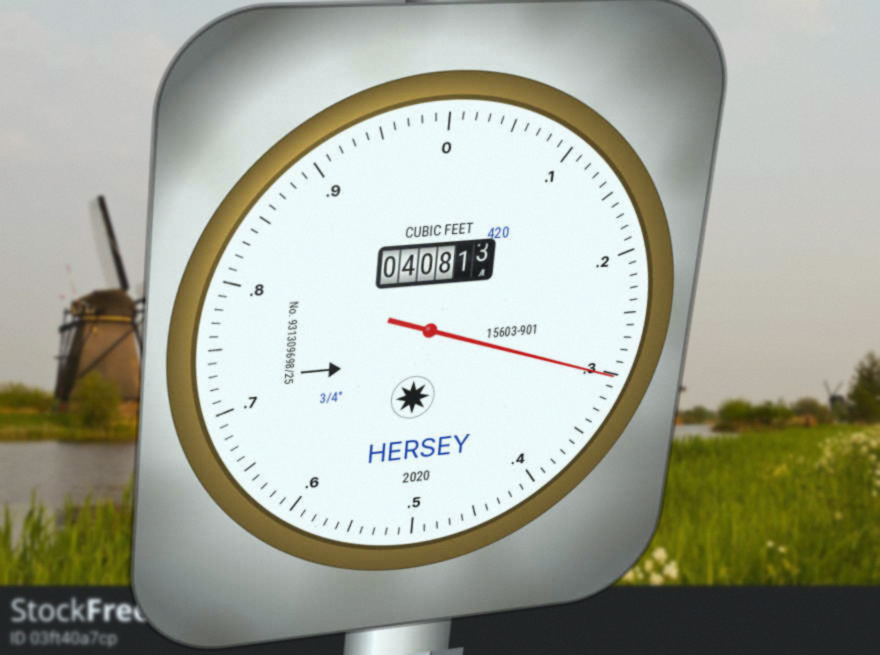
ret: {"value": 40813.30, "unit": "ft³"}
